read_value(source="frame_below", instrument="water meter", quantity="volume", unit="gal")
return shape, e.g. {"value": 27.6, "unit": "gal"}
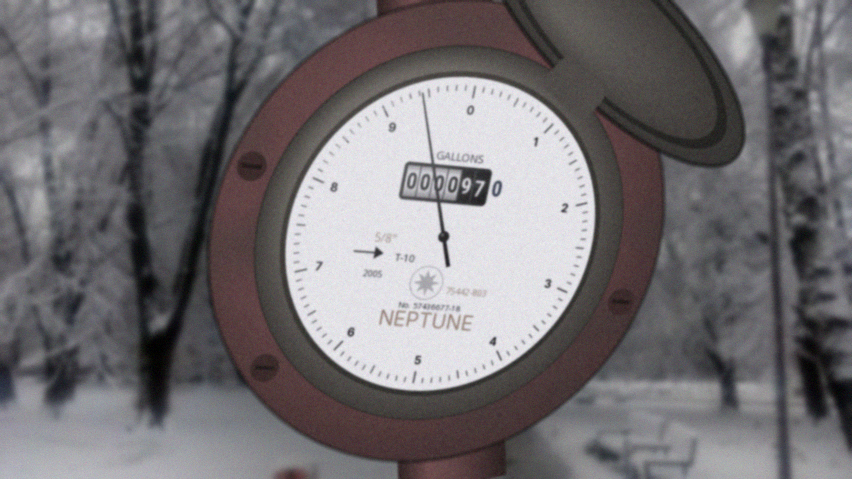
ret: {"value": 969.4, "unit": "gal"}
